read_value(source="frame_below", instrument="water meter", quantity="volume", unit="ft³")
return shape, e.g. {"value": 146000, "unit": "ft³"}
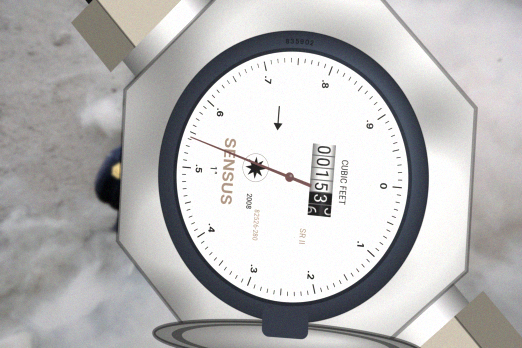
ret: {"value": 1535.54, "unit": "ft³"}
